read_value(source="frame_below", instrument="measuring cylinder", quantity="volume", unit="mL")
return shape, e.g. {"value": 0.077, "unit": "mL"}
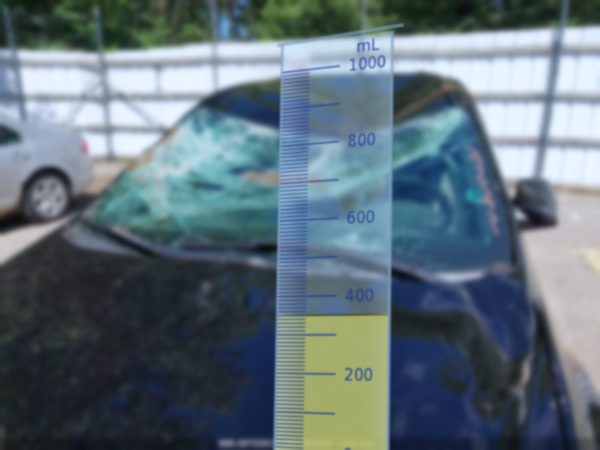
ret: {"value": 350, "unit": "mL"}
